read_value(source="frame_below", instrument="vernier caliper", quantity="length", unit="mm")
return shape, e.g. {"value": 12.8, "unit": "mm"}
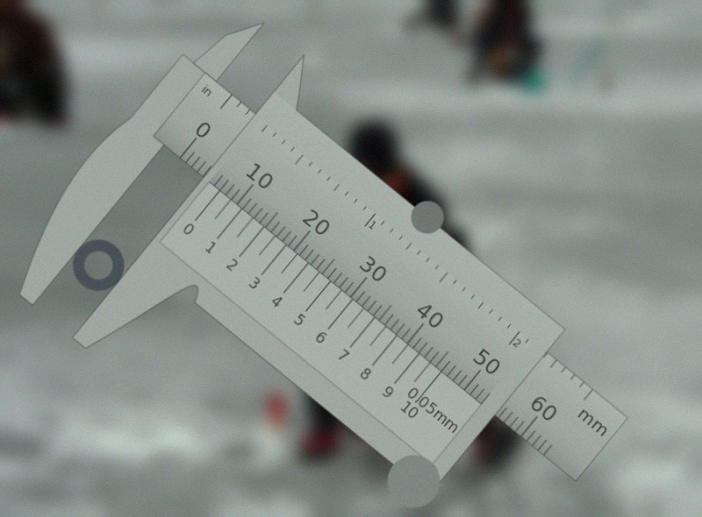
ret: {"value": 7.0, "unit": "mm"}
